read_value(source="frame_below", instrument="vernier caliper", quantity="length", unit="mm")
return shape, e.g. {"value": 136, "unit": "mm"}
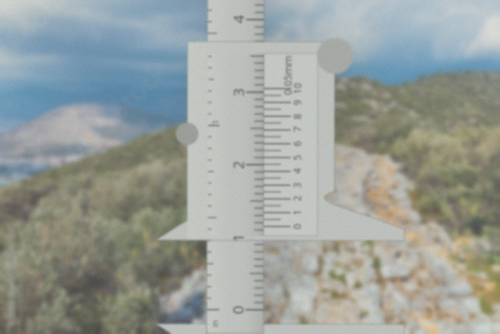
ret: {"value": 11.5, "unit": "mm"}
